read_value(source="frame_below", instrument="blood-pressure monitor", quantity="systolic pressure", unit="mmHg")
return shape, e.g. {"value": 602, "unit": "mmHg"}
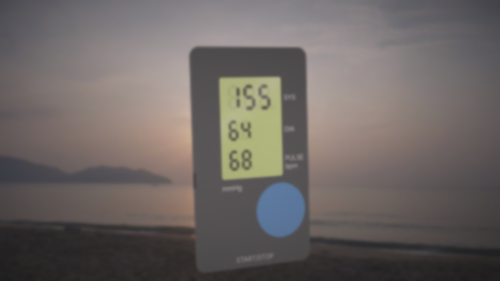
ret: {"value": 155, "unit": "mmHg"}
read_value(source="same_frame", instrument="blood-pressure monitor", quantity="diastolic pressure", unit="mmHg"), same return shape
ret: {"value": 64, "unit": "mmHg"}
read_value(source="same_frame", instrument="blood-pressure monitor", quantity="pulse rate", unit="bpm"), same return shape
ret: {"value": 68, "unit": "bpm"}
